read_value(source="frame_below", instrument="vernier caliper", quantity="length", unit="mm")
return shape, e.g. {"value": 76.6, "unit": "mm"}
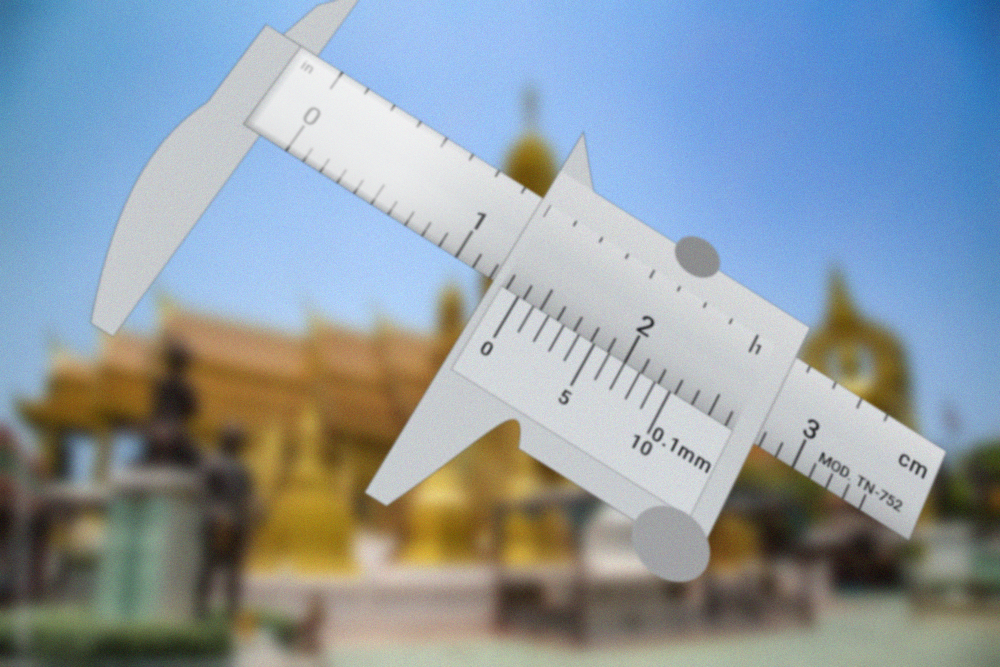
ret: {"value": 13.7, "unit": "mm"}
